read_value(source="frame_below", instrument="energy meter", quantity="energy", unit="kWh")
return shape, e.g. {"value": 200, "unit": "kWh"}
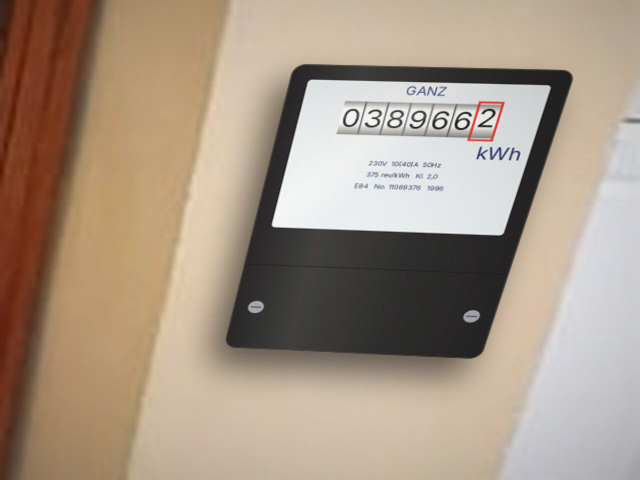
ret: {"value": 38966.2, "unit": "kWh"}
